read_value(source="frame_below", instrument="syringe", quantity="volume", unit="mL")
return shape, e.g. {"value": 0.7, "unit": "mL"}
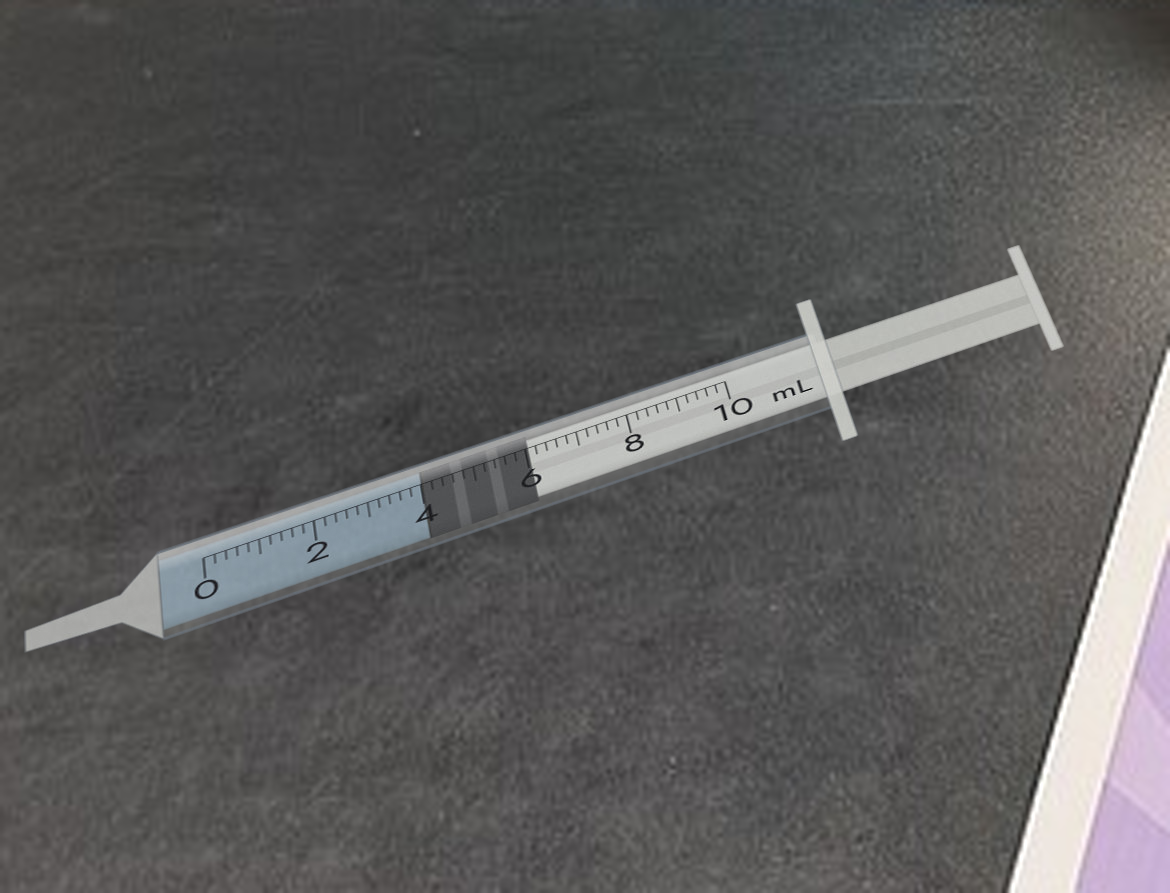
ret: {"value": 4, "unit": "mL"}
